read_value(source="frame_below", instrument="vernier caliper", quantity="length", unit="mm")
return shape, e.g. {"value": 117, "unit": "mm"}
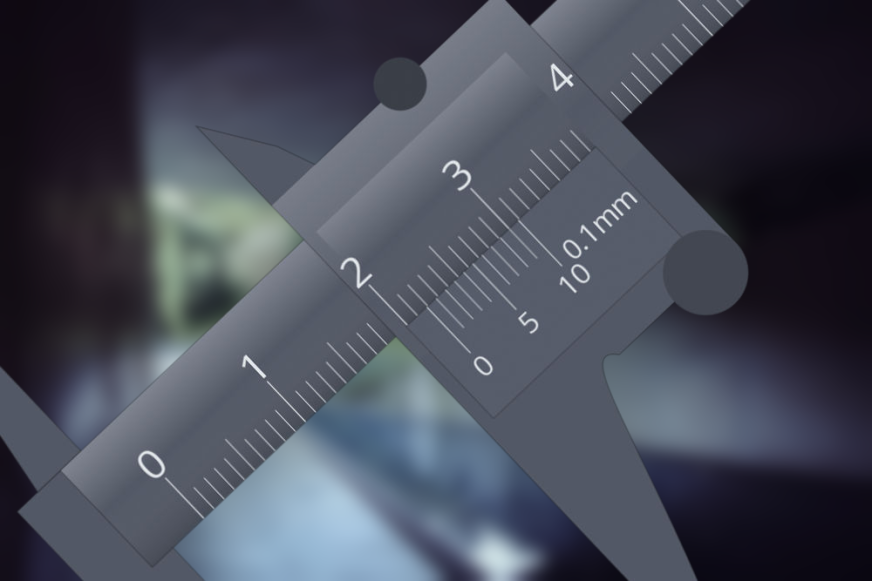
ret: {"value": 21.9, "unit": "mm"}
